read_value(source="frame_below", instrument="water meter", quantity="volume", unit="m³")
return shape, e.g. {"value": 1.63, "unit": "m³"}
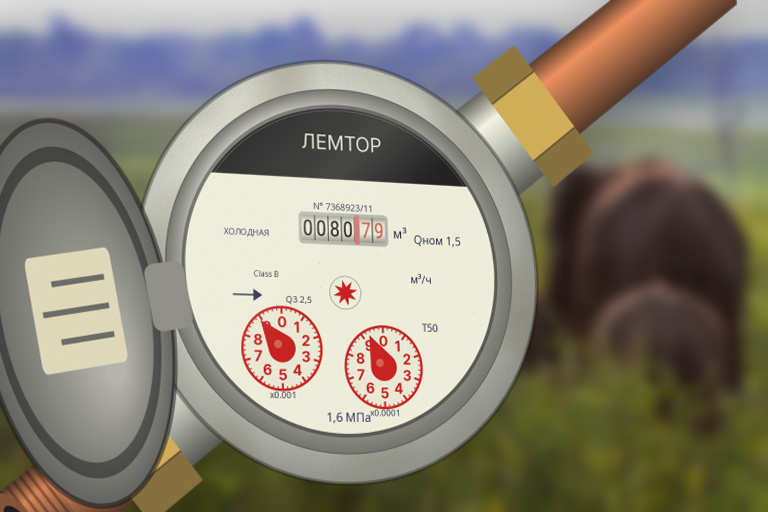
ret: {"value": 80.7989, "unit": "m³"}
